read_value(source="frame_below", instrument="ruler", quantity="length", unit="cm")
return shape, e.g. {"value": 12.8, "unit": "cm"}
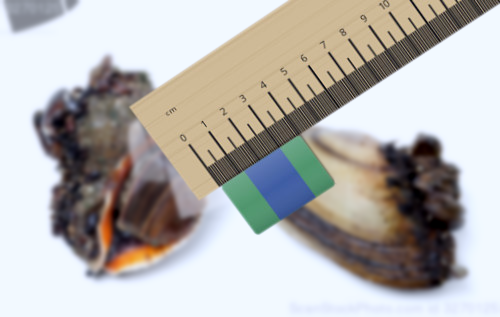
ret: {"value": 4, "unit": "cm"}
